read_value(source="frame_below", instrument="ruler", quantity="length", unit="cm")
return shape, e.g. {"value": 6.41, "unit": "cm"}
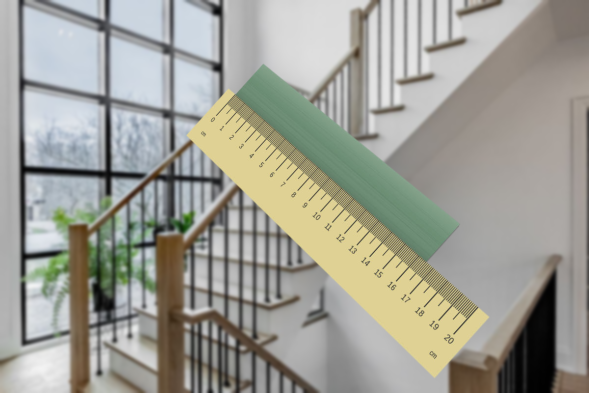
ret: {"value": 16.5, "unit": "cm"}
